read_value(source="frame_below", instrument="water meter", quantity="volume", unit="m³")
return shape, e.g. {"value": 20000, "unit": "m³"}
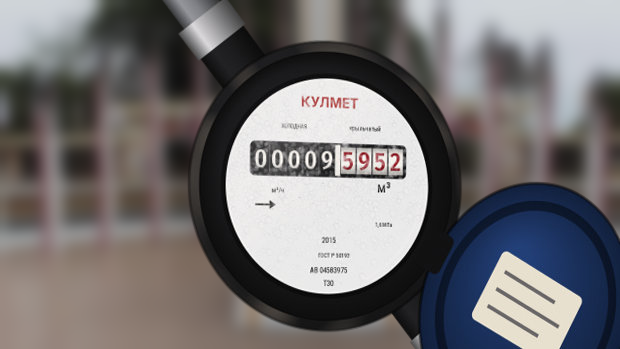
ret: {"value": 9.5952, "unit": "m³"}
